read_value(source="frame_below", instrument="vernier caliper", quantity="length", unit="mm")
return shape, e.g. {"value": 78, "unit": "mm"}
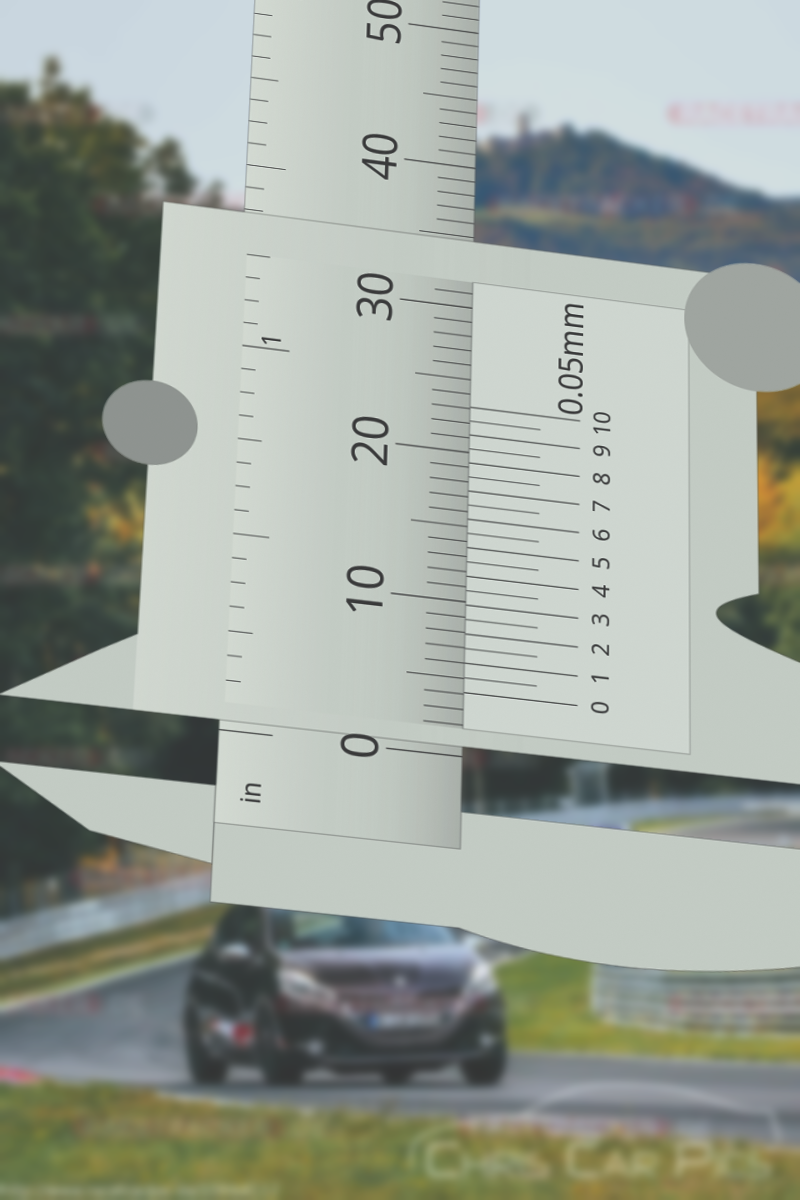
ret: {"value": 4.1, "unit": "mm"}
